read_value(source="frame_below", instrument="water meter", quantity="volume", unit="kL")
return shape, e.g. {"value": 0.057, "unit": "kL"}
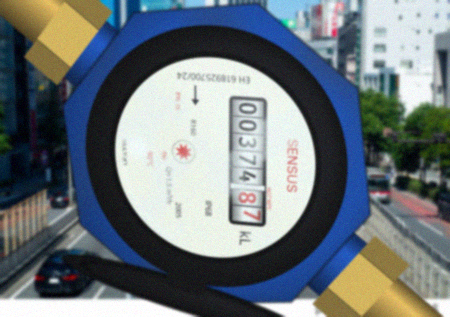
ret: {"value": 374.87, "unit": "kL"}
